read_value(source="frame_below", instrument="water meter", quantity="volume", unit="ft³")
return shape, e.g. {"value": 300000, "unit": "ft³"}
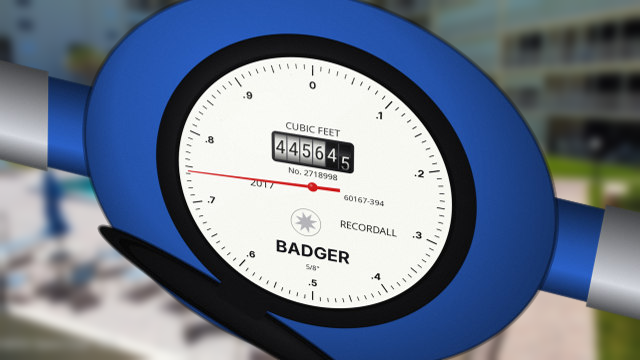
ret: {"value": 445644.74, "unit": "ft³"}
